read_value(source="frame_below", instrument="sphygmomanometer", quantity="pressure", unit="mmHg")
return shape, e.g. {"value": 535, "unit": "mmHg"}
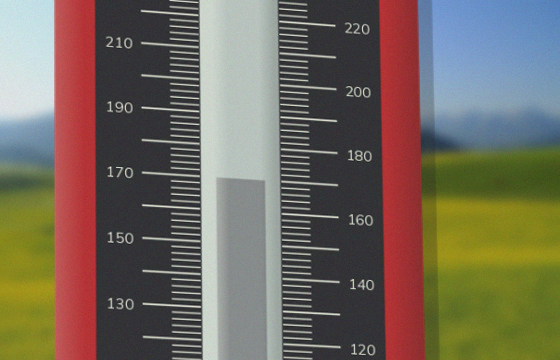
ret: {"value": 170, "unit": "mmHg"}
